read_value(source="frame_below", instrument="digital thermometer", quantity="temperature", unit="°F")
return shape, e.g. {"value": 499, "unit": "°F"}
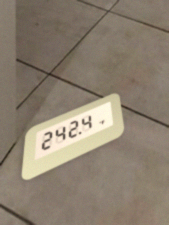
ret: {"value": 242.4, "unit": "°F"}
